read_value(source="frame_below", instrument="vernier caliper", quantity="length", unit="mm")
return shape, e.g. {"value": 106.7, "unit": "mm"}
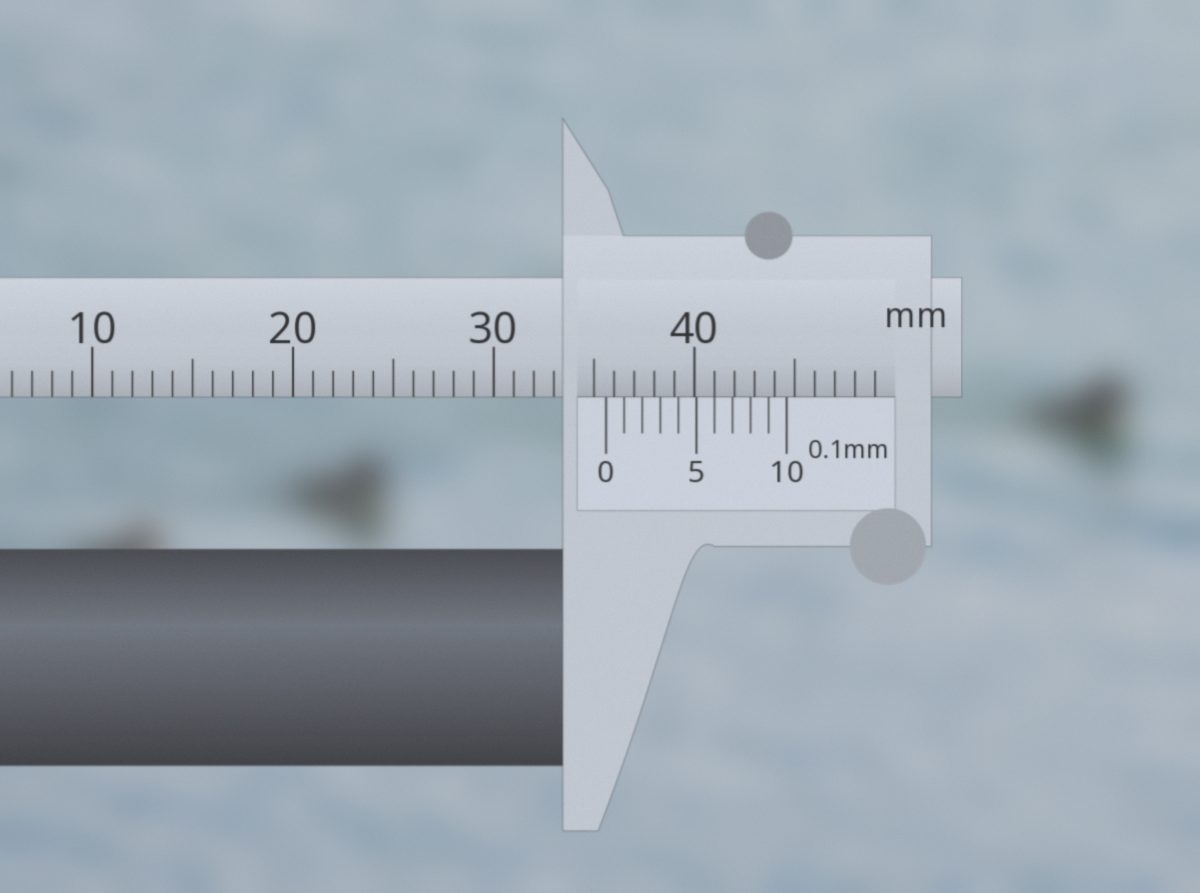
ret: {"value": 35.6, "unit": "mm"}
